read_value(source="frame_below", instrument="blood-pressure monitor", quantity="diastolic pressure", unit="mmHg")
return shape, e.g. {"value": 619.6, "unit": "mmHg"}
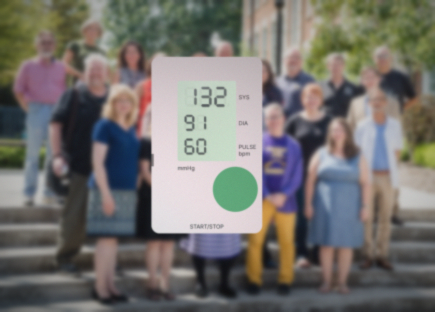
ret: {"value": 91, "unit": "mmHg"}
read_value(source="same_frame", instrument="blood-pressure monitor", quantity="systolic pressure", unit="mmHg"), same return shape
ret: {"value": 132, "unit": "mmHg"}
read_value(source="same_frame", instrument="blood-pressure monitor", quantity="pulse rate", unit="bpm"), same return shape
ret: {"value": 60, "unit": "bpm"}
